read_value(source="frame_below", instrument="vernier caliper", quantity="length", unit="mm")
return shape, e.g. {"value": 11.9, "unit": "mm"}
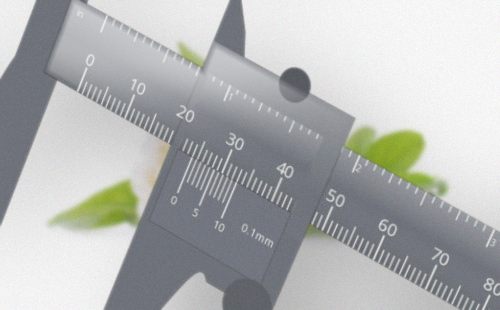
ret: {"value": 24.0, "unit": "mm"}
